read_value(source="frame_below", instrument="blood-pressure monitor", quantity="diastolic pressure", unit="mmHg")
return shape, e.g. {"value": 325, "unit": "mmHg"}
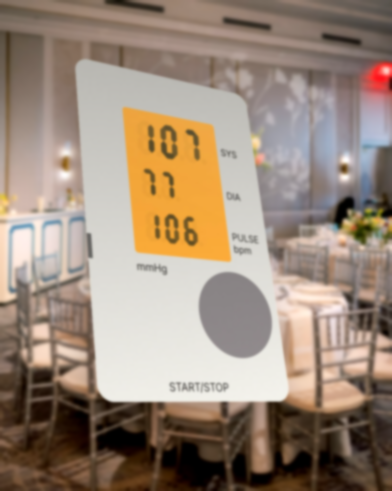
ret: {"value": 77, "unit": "mmHg"}
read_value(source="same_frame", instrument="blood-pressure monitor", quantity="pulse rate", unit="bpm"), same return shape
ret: {"value": 106, "unit": "bpm"}
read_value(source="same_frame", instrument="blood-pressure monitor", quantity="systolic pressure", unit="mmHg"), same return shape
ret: {"value": 107, "unit": "mmHg"}
